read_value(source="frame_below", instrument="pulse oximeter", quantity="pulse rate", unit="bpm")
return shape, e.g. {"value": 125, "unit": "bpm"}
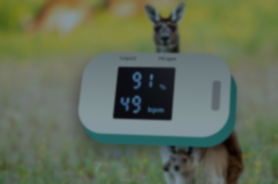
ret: {"value": 49, "unit": "bpm"}
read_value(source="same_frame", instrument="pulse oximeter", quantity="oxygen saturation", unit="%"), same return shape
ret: {"value": 91, "unit": "%"}
